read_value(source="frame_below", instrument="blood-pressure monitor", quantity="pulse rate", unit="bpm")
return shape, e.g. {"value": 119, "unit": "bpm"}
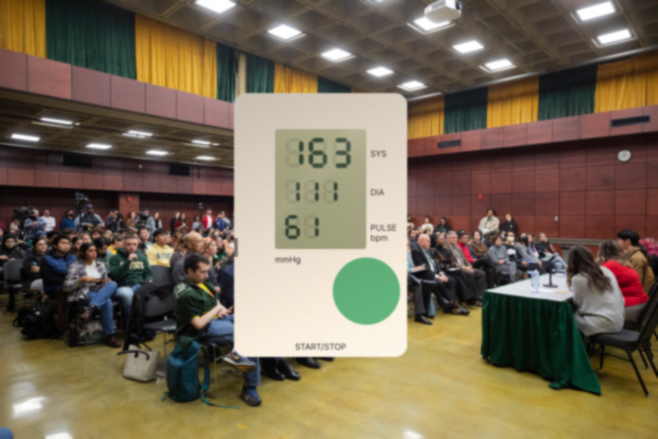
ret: {"value": 61, "unit": "bpm"}
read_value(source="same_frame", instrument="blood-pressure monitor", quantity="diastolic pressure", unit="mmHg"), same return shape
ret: {"value": 111, "unit": "mmHg"}
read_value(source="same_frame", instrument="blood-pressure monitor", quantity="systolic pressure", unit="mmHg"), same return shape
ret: {"value": 163, "unit": "mmHg"}
